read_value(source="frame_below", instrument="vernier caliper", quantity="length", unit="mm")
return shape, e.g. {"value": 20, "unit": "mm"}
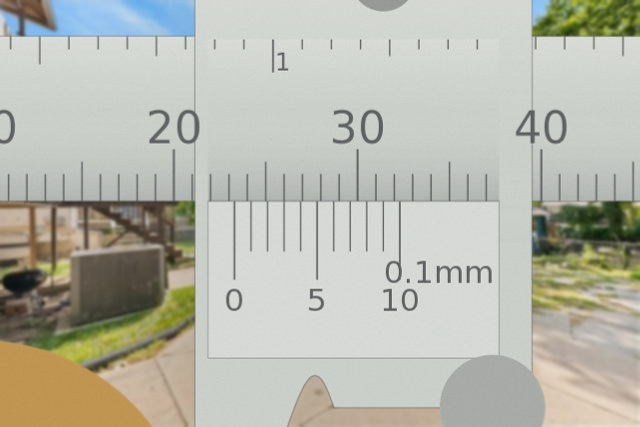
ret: {"value": 23.3, "unit": "mm"}
